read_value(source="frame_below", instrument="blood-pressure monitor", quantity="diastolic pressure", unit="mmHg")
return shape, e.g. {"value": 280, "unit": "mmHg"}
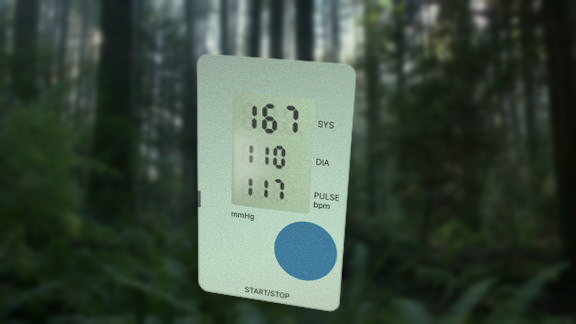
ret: {"value": 110, "unit": "mmHg"}
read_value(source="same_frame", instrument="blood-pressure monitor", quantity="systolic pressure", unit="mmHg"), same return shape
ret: {"value": 167, "unit": "mmHg"}
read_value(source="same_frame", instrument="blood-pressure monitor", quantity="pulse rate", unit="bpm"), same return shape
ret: {"value": 117, "unit": "bpm"}
